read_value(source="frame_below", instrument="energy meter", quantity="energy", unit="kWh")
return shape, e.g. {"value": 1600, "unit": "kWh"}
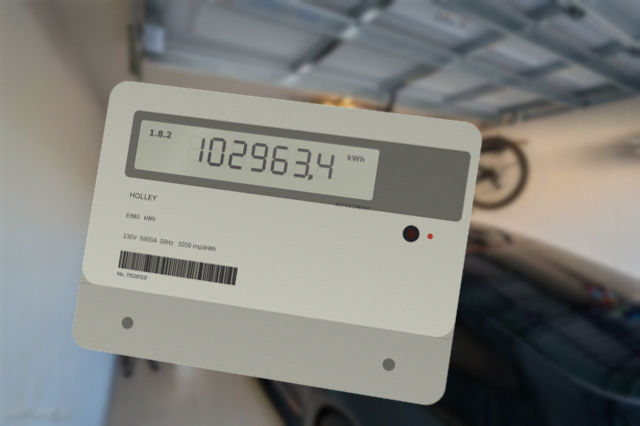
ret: {"value": 102963.4, "unit": "kWh"}
